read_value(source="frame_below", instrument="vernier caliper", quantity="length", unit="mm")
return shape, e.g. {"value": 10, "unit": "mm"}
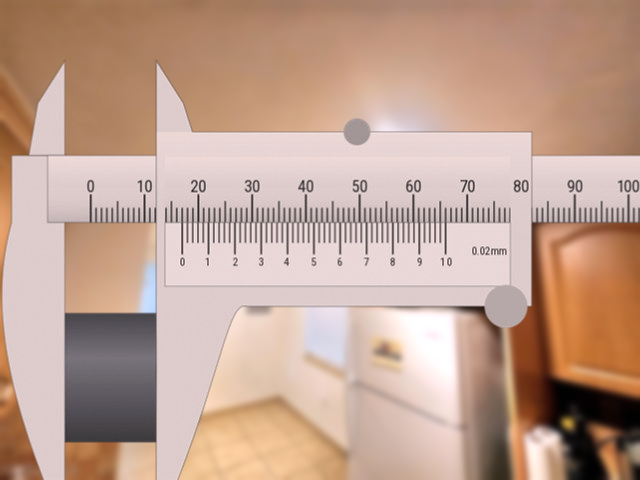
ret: {"value": 17.0, "unit": "mm"}
